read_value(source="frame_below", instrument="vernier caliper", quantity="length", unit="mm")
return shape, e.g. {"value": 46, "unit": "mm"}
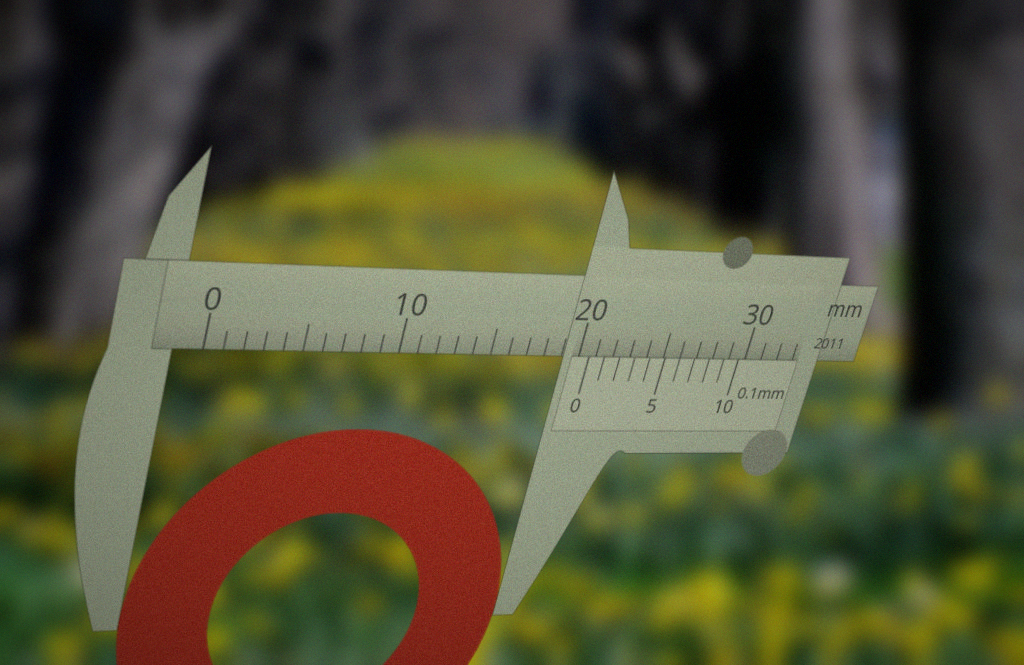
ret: {"value": 20.6, "unit": "mm"}
